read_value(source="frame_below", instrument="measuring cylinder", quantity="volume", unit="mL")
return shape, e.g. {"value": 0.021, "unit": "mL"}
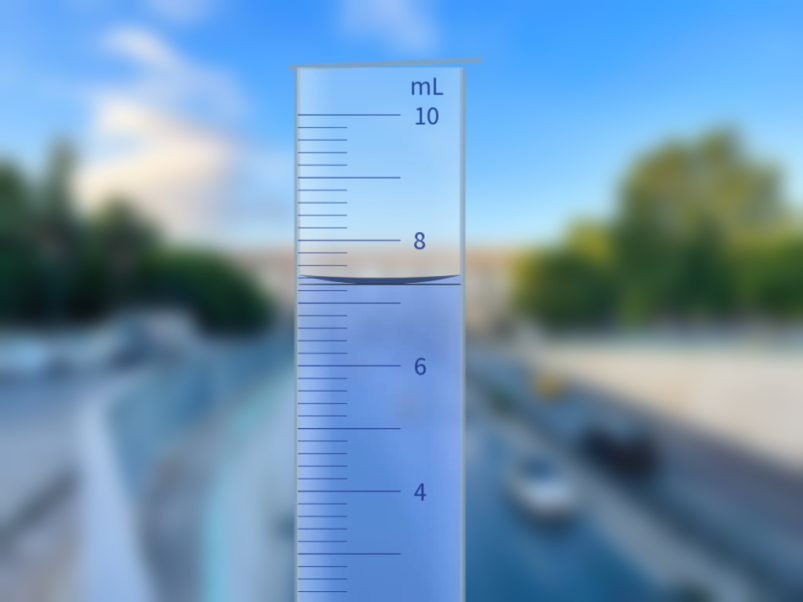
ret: {"value": 7.3, "unit": "mL"}
